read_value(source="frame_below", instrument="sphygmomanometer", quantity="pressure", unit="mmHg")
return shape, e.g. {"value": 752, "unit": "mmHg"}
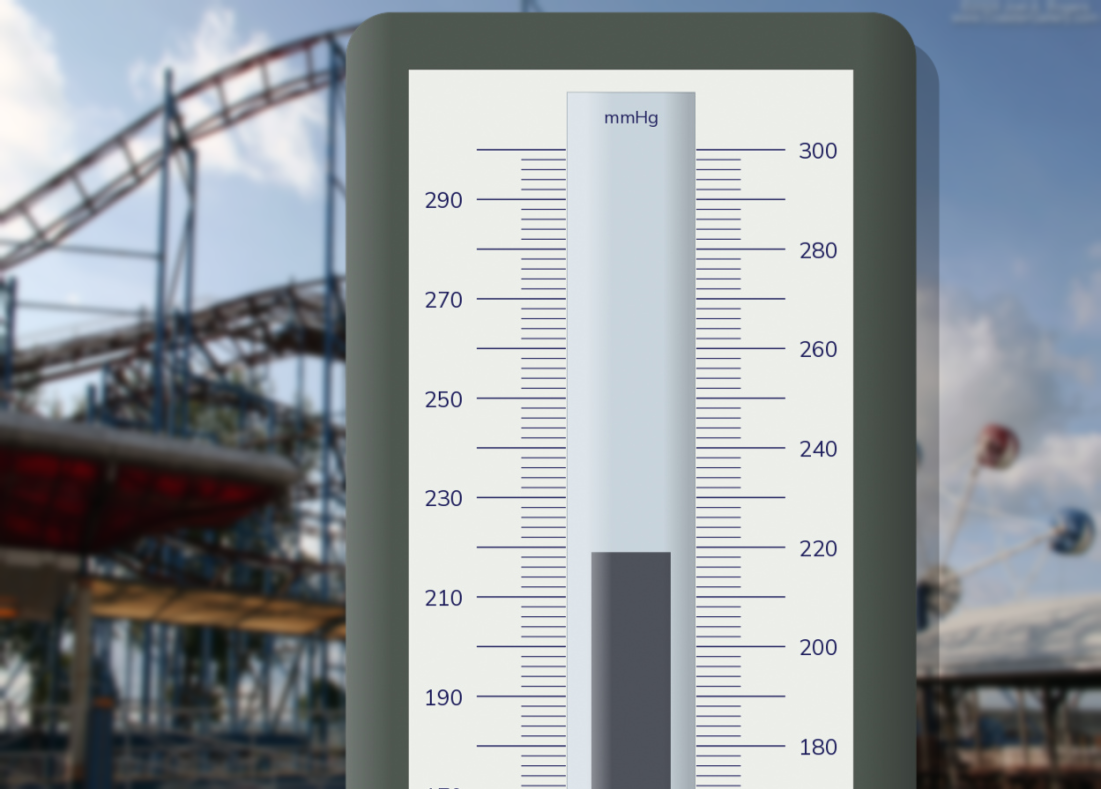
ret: {"value": 219, "unit": "mmHg"}
